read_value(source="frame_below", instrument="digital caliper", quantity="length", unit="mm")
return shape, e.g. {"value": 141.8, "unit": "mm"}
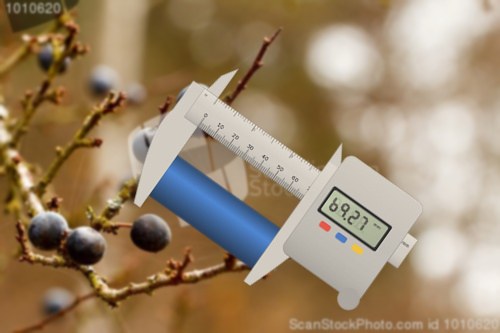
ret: {"value": 69.27, "unit": "mm"}
